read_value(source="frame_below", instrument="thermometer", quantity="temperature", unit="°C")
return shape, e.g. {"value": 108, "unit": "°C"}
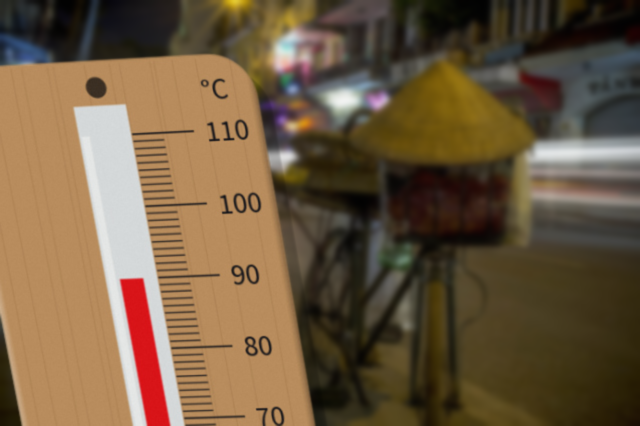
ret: {"value": 90, "unit": "°C"}
